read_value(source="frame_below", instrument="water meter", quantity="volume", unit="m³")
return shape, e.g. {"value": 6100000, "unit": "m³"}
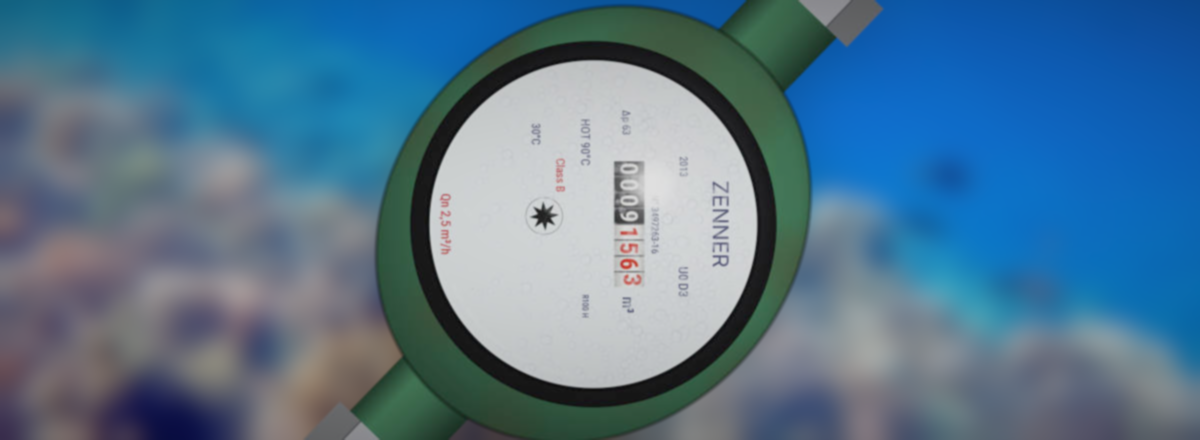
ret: {"value": 9.1563, "unit": "m³"}
